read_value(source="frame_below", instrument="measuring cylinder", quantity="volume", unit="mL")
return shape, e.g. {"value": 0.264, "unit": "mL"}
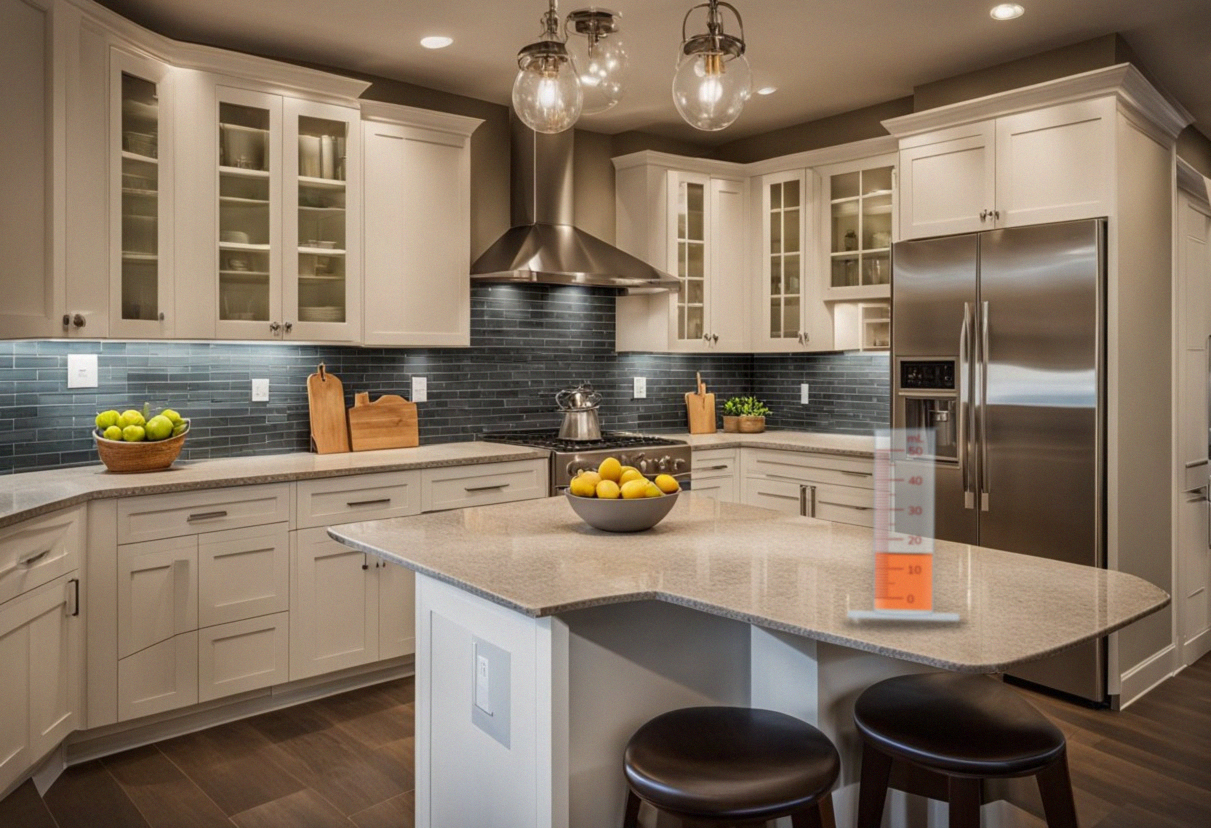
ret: {"value": 15, "unit": "mL"}
